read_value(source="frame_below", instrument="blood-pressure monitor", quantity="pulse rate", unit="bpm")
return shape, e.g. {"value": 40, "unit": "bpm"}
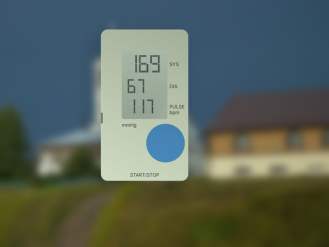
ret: {"value": 117, "unit": "bpm"}
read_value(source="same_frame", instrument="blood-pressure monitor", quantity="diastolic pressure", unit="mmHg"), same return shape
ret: {"value": 67, "unit": "mmHg"}
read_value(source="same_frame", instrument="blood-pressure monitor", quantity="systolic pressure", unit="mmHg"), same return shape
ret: {"value": 169, "unit": "mmHg"}
